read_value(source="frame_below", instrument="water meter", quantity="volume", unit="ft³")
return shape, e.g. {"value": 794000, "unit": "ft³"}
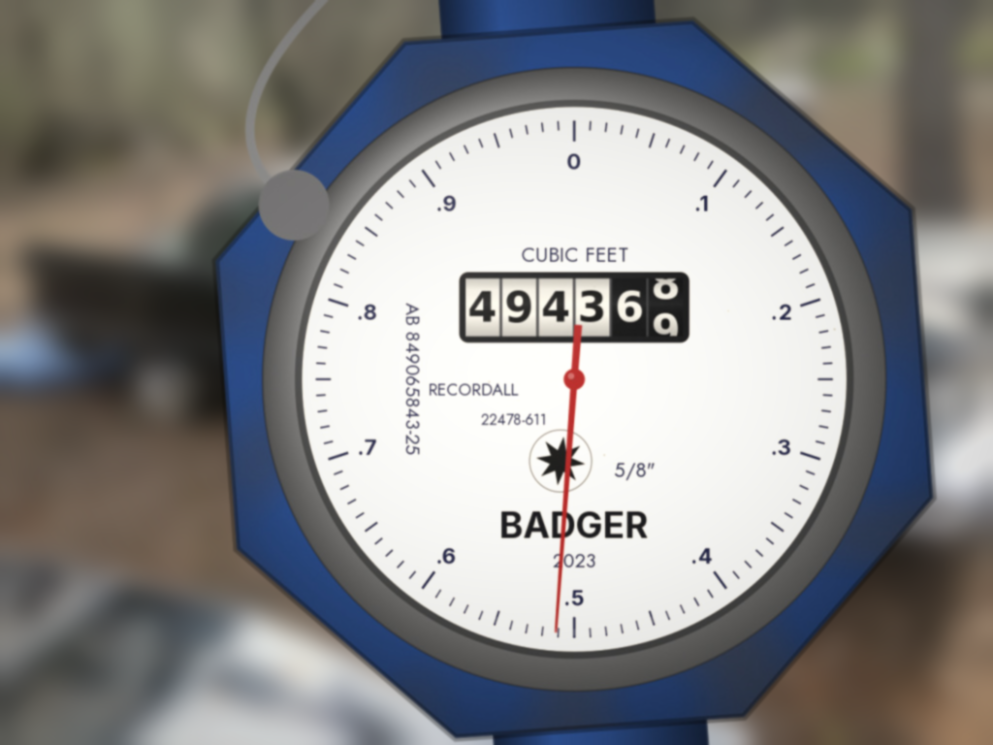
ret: {"value": 494368.51, "unit": "ft³"}
